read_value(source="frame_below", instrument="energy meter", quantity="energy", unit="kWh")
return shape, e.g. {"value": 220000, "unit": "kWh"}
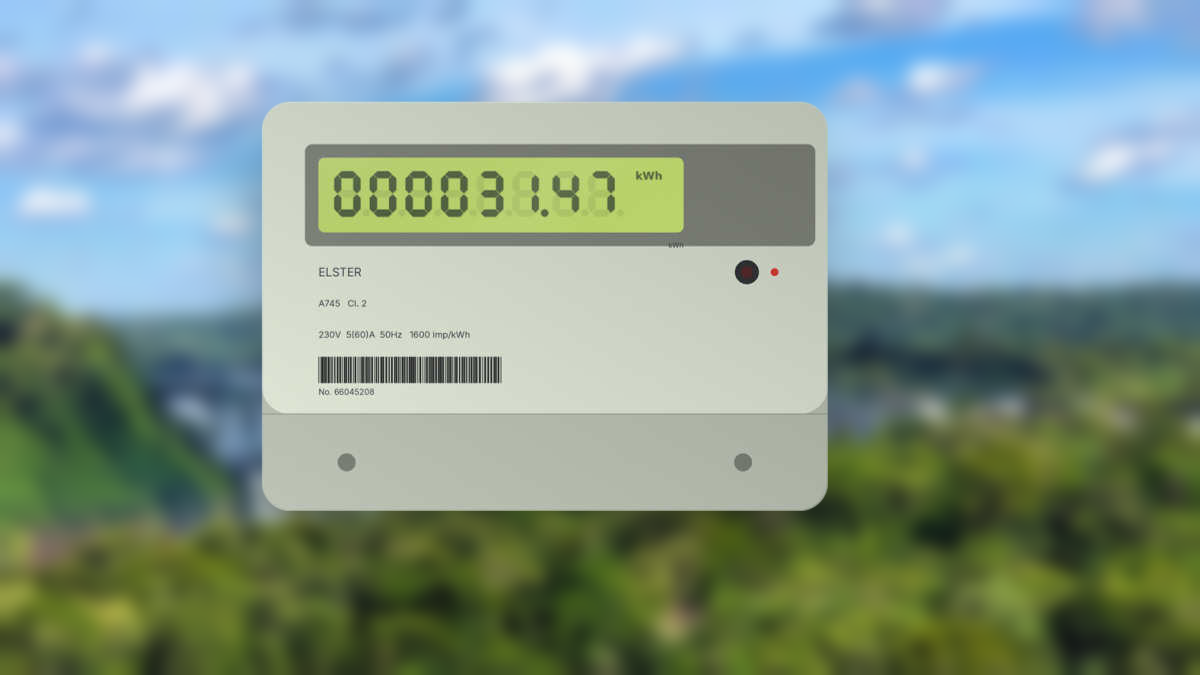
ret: {"value": 31.47, "unit": "kWh"}
